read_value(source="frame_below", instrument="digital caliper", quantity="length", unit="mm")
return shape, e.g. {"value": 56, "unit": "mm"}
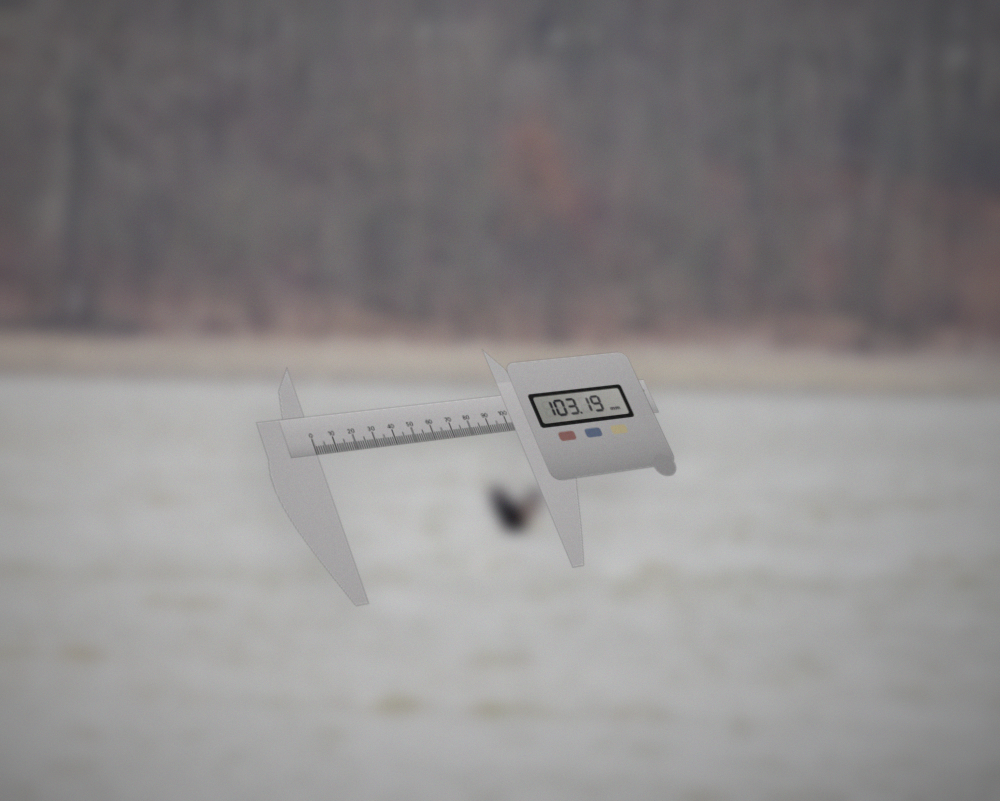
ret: {"value": 103.19, "unit": "mm"}
